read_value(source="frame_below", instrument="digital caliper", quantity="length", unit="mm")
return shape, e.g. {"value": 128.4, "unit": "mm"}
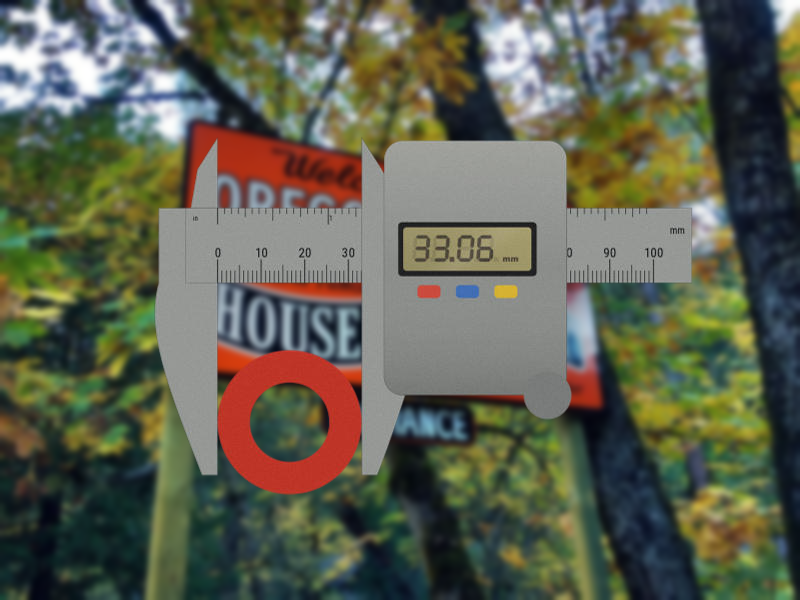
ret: {"value": 33.06, "unit": "mm"}
